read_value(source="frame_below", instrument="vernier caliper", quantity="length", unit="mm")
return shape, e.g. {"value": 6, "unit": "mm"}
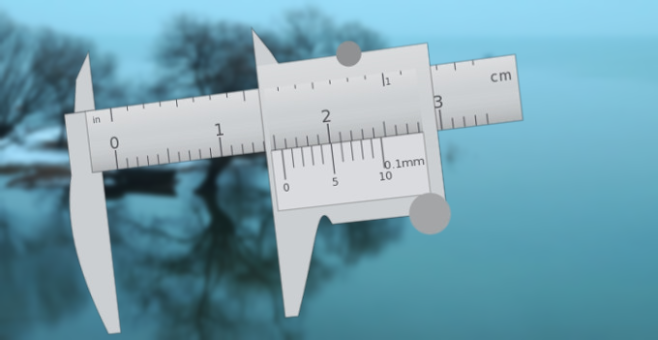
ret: {"value": 15.6, "unit": "mm"}
